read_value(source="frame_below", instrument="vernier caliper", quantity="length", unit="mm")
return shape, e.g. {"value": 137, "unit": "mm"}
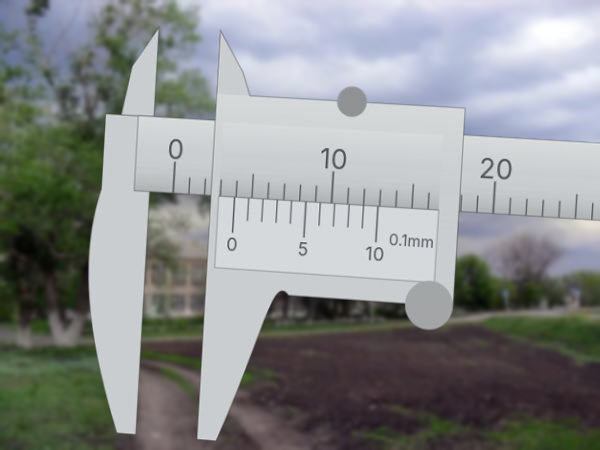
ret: {"value": 3.9, "unit": "mm"}
